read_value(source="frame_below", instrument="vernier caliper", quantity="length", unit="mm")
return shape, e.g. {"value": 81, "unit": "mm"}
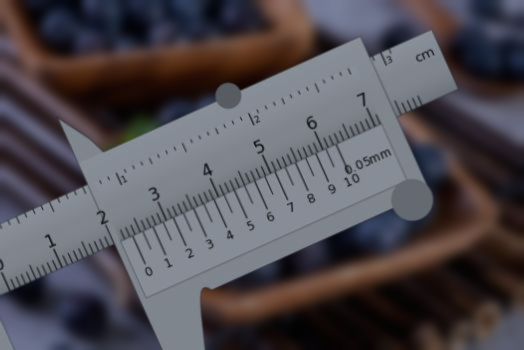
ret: {"value": 23.5, "unit": "mm"}
